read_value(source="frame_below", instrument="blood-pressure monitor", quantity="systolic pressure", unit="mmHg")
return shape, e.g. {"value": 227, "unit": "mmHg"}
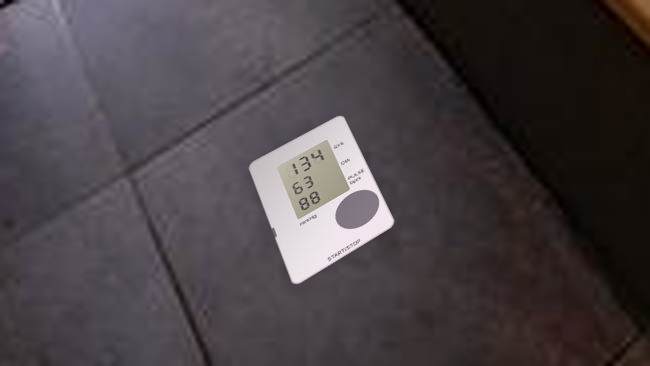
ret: {"value": 134, "unit": "mmHg"}
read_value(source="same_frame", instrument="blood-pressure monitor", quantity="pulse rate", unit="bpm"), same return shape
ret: {"value": 88, "unit": "bpm"}
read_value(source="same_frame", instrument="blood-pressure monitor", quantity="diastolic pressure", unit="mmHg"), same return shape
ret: {"value": 63, "unit": "mmHg"}
